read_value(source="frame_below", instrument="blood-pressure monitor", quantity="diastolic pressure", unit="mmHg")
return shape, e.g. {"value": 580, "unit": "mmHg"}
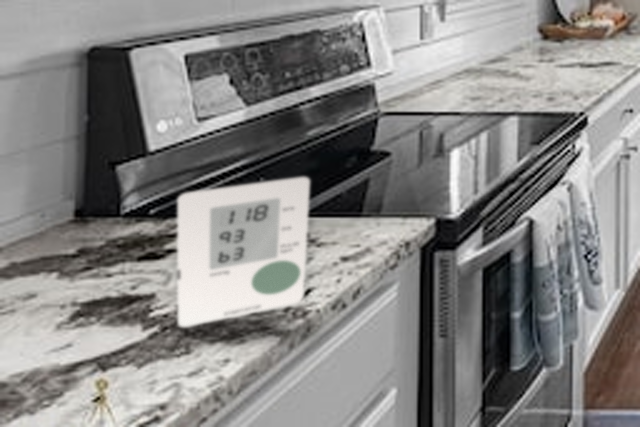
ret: {"value": 93, "unit": "mmHg"}
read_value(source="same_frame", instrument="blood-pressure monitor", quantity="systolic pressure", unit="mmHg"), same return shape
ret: {"value": 118, "unit": "mmHg"}
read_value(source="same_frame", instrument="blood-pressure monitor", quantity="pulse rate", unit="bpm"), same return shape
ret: {"value": 63, "unit": "bpm"}
